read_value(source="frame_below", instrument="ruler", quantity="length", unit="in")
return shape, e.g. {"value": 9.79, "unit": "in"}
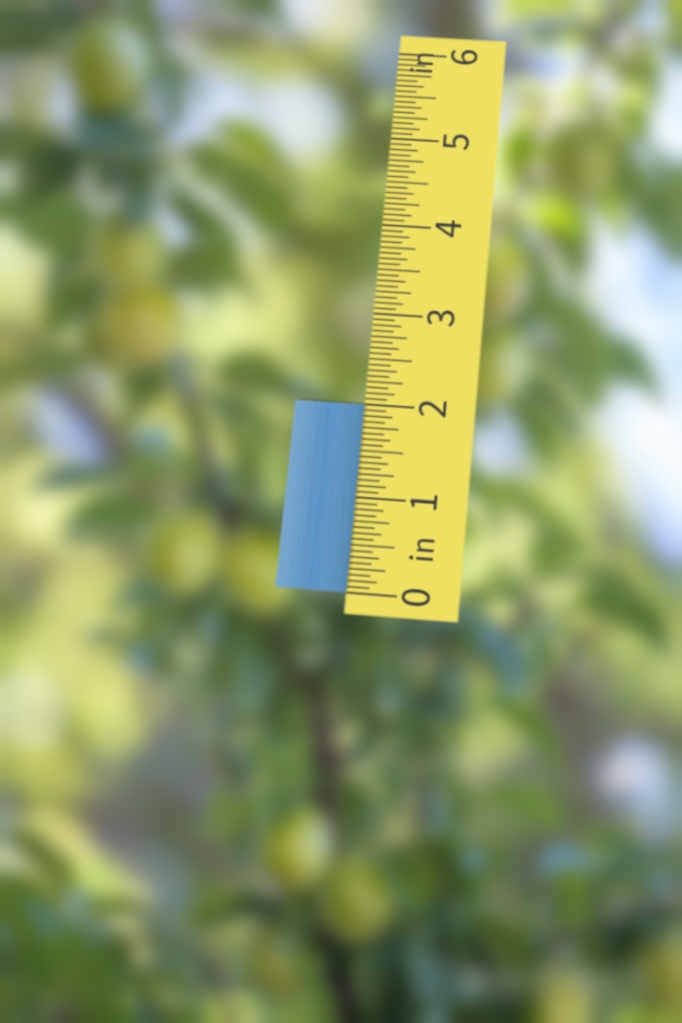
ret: {"value": 2, "unit": "in"}
